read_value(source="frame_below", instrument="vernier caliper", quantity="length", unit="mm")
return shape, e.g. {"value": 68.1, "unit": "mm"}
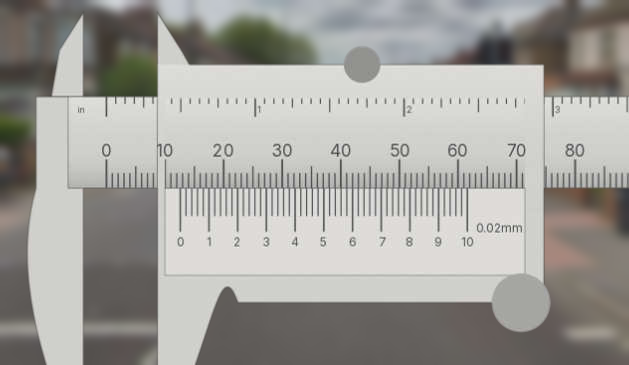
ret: {"value": 12.6, "unit": "mm"}
